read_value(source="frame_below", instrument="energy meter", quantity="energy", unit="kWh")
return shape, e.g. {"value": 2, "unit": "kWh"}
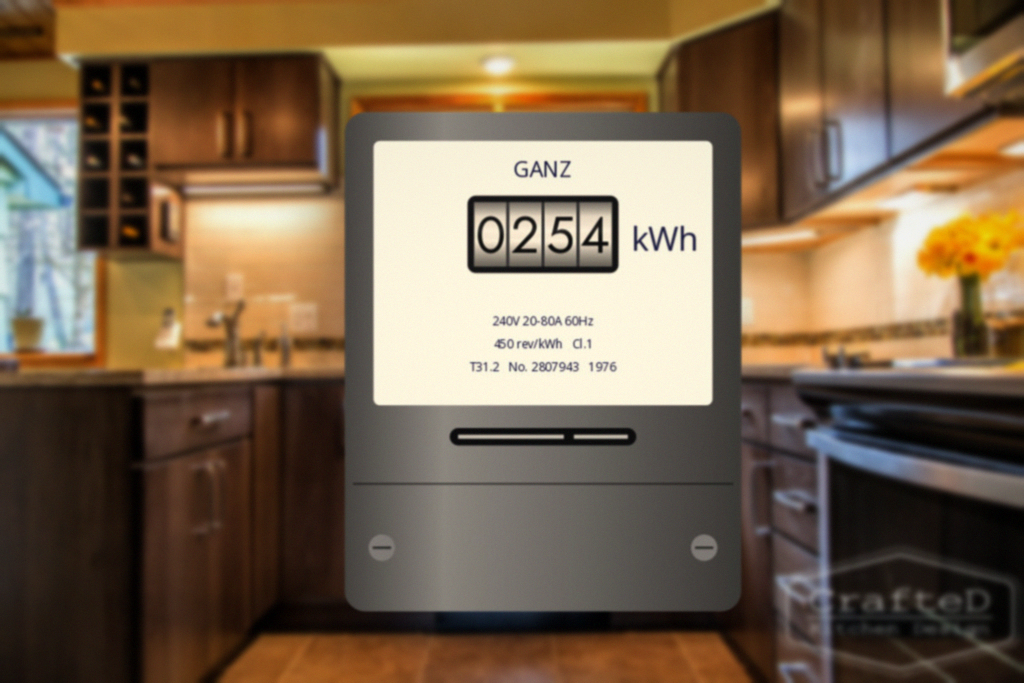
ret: {"value": 254, "unit": "kWh"}
